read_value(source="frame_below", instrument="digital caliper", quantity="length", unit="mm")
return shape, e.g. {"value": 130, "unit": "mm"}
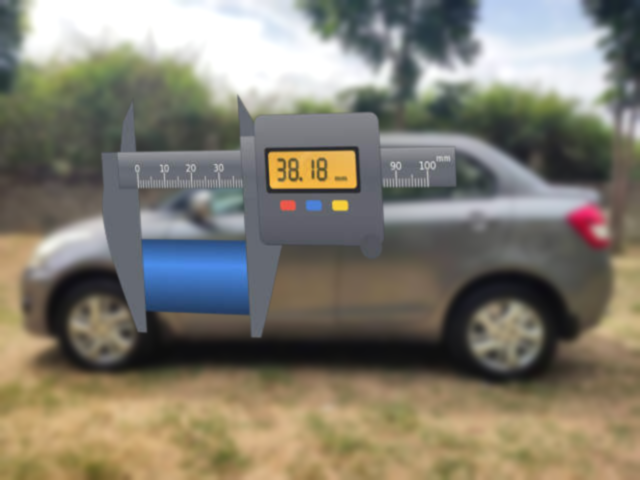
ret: {"value": 38.18, "unit": "mm"}
